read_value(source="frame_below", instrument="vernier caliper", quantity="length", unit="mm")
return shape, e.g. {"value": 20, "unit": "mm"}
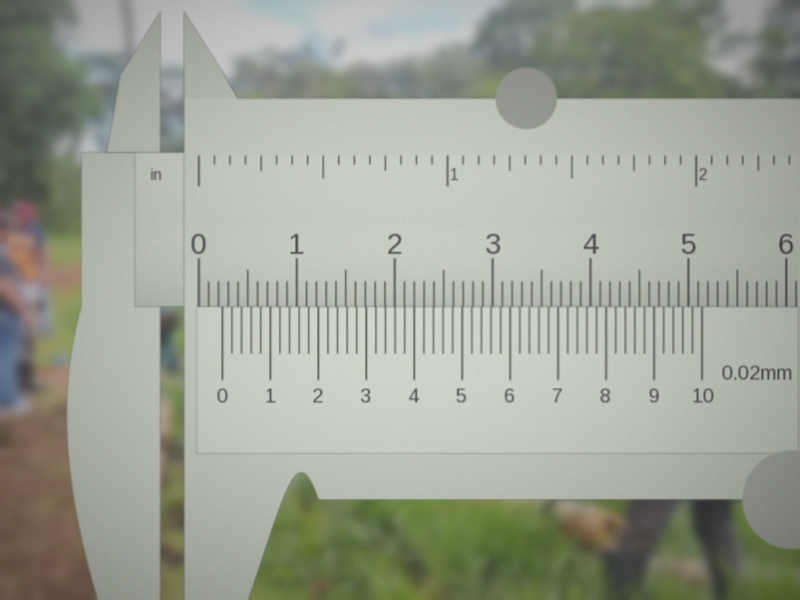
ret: {"value": 2.4, "unit": "mm"}
